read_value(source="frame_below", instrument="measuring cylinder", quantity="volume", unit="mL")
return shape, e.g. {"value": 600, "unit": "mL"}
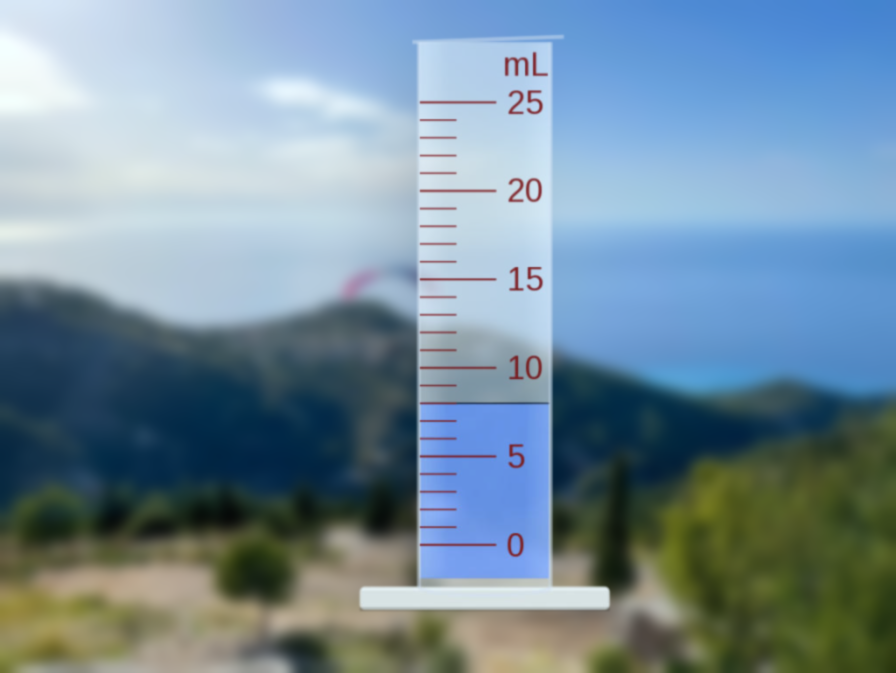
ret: {"value": 8, "unit": "mL"}
